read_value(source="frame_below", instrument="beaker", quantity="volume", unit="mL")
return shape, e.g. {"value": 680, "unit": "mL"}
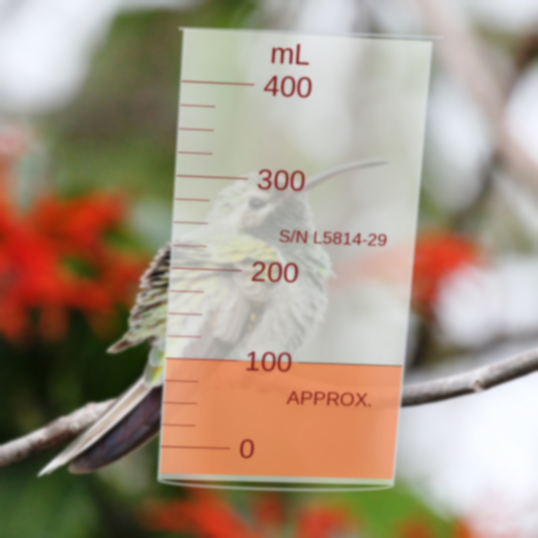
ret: {"value": 100, "unit": "mL"}
